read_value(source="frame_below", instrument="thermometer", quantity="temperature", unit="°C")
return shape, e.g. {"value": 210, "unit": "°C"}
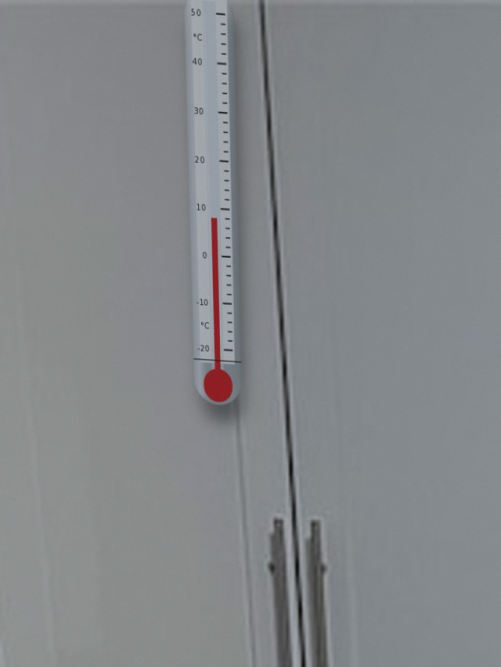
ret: {"value": 8, "unit": "°C"}
